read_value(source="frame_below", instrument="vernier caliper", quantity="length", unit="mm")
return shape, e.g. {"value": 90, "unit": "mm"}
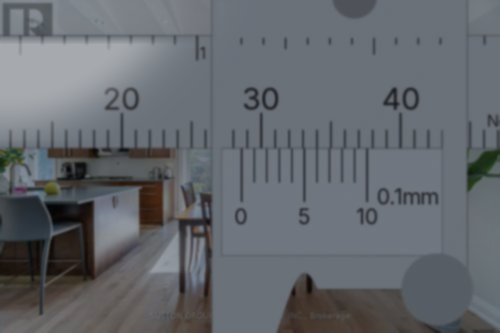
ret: {"value": 28.6, "unit": "mm"}
